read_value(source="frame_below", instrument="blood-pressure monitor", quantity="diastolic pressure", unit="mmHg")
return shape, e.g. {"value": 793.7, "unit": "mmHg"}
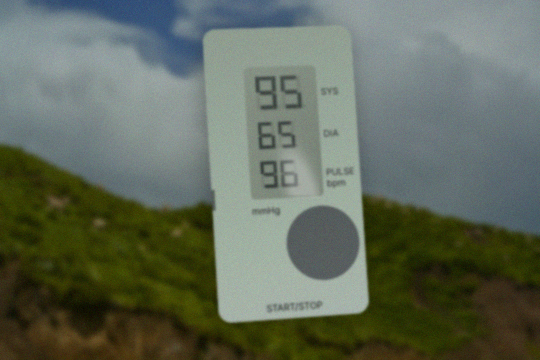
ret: {"value": 65, "unit": "mmHg"}
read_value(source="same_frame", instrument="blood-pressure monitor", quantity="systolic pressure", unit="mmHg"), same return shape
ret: {"value": 95, "unit": "mmHg"}
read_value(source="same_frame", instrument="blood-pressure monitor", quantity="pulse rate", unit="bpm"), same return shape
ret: {"value": 96, "unit": "bpm"}
